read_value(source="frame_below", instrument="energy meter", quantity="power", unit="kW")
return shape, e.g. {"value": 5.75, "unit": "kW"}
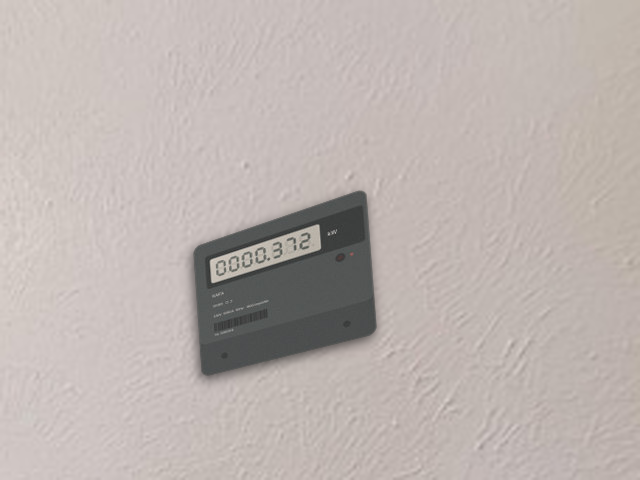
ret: {"value": 0.372, "unit": "kW"}
